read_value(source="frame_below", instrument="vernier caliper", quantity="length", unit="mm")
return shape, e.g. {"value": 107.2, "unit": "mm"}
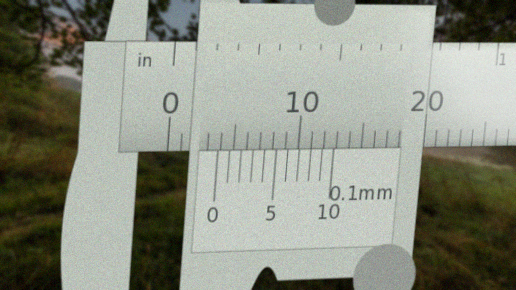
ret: {"value": 3.8, "unit": "mm"}
